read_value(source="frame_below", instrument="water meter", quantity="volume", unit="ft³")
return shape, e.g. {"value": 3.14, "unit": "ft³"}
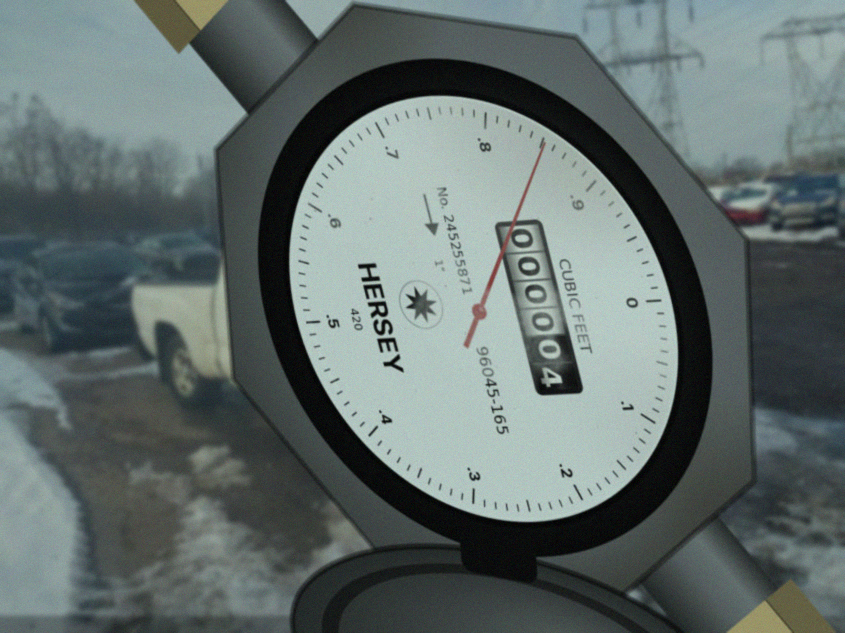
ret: {"value": 3.85, "unit": "ft³"}
